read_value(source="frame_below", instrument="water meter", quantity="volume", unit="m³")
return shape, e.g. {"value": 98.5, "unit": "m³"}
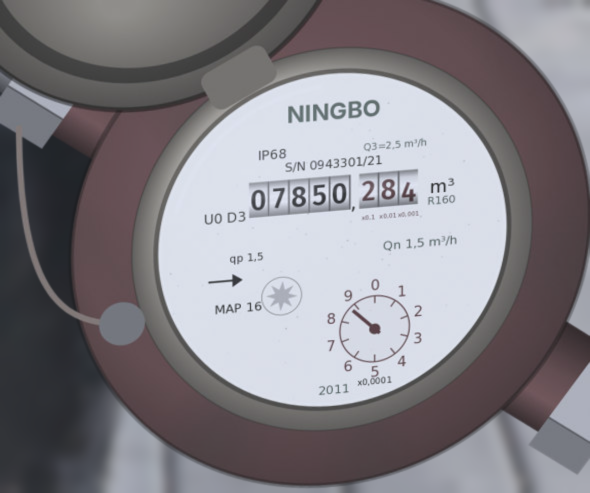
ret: {"value": 7850.2838, "unit": "m³"}
